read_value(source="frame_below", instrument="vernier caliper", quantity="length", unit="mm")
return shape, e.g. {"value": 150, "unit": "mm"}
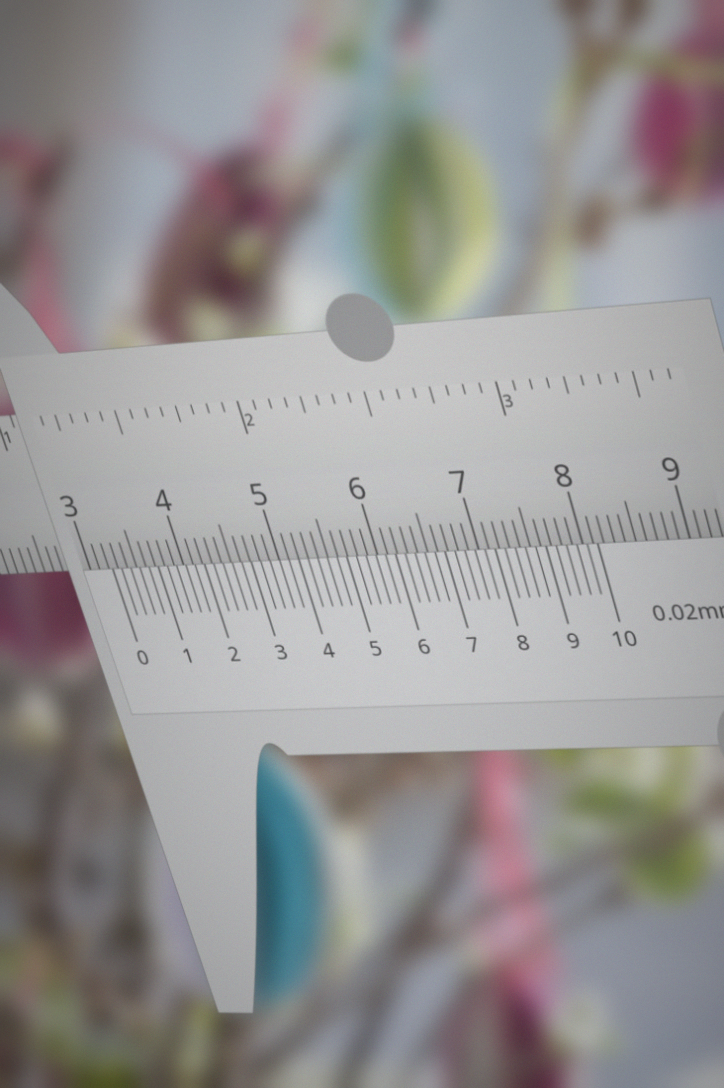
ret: {"value": 32.4, "unit": "mm"}
